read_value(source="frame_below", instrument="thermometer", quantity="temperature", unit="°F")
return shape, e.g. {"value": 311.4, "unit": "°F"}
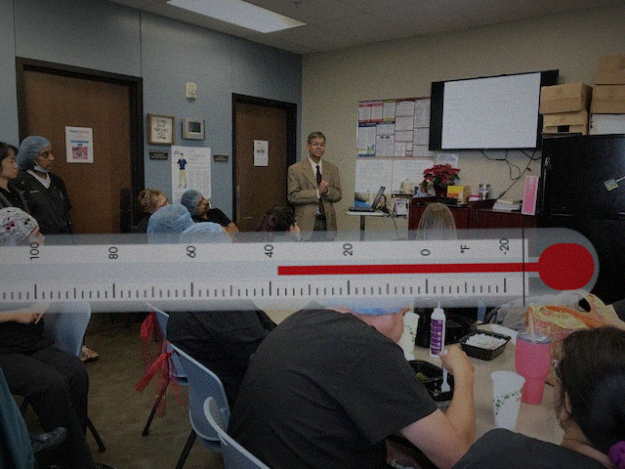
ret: {"value": 38, "unit": "°F"}
